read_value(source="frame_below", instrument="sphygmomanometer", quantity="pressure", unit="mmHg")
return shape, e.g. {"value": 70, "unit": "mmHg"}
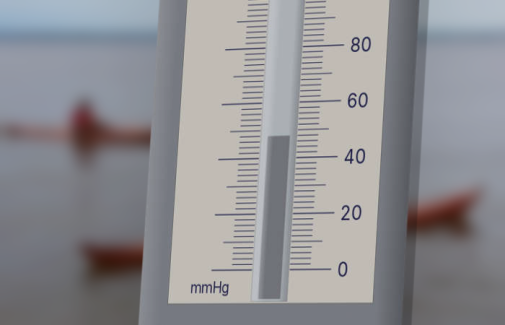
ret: {"value": 48, "unit": "mmHg"}
